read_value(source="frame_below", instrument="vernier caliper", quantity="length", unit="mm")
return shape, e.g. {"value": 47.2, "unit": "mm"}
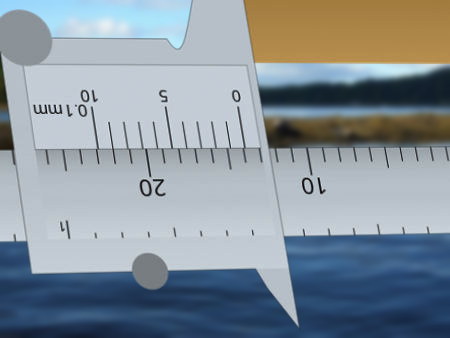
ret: {"value": 13.9, "unit": "mm"}
